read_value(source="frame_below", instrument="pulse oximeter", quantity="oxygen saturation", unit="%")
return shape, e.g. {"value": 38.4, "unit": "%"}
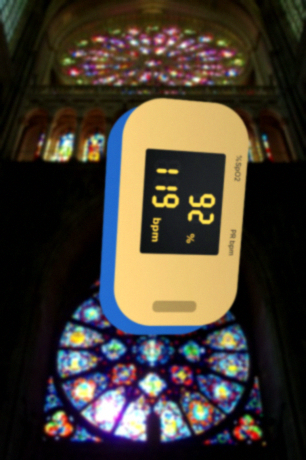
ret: {"value": 92, "unit": "%"}
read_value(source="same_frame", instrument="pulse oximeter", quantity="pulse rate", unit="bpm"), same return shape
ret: {"value": 119, "unit": "bpm"}
